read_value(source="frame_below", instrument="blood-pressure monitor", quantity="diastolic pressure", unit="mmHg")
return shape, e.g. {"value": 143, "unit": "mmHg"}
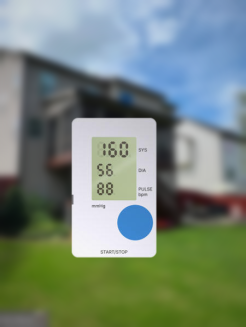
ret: {"value": 56, "unit": "mmHg"}
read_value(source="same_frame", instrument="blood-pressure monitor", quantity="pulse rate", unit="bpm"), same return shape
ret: {"value": 88, "unit": "bpm"}
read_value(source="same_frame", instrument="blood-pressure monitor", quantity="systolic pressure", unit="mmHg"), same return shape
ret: {"value": 160, "unit": "mmHg"}
